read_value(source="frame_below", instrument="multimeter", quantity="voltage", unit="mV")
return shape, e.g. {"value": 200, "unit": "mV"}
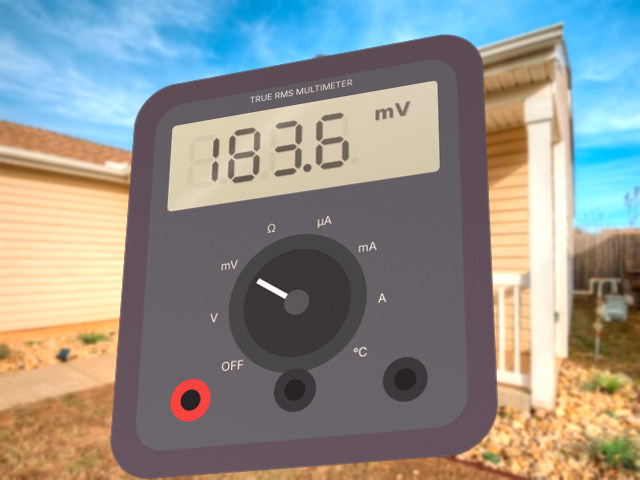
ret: {"value": 183.6, "unit": "mV"}
